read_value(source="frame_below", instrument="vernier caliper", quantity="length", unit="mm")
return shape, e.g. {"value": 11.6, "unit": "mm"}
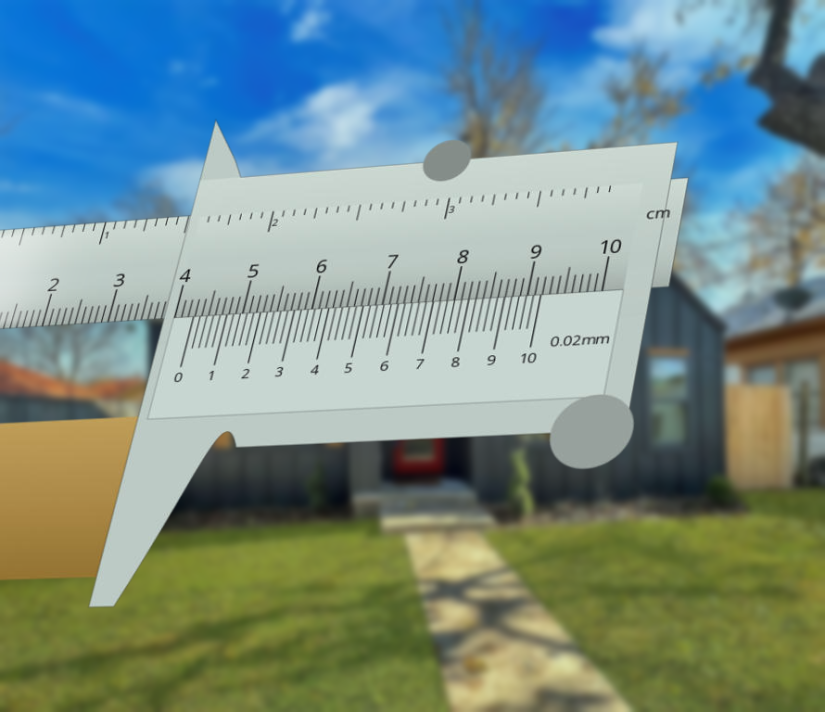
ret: {"value": 42.8, "unit": "mm"}
